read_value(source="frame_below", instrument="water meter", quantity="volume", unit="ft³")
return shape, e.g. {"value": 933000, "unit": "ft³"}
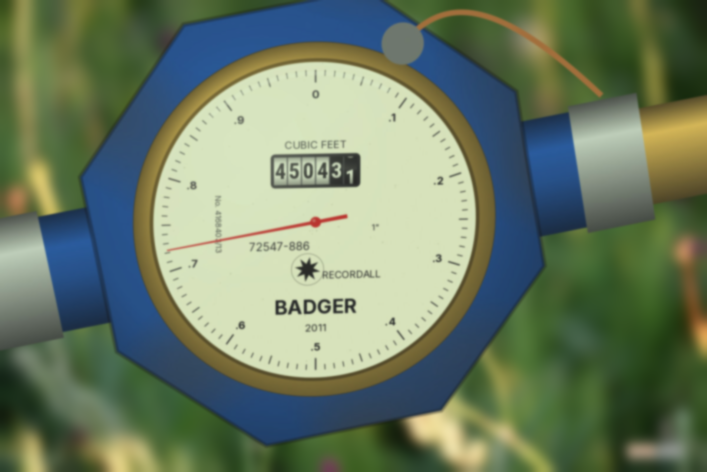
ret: {"value": 450430.72, "unit": "ft³"}
